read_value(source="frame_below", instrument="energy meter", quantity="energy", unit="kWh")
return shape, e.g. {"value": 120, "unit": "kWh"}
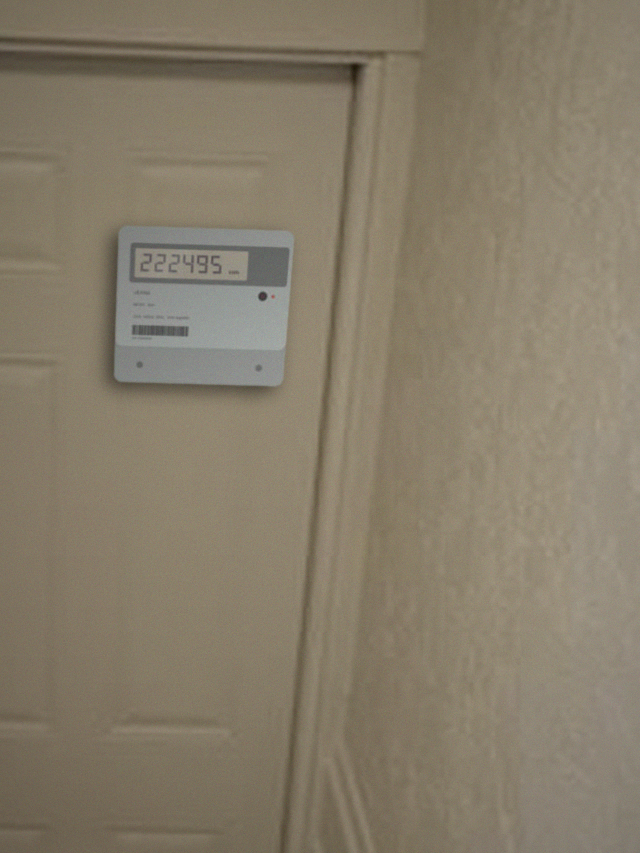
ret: {"value": 222495, "unit": "kWh"}
